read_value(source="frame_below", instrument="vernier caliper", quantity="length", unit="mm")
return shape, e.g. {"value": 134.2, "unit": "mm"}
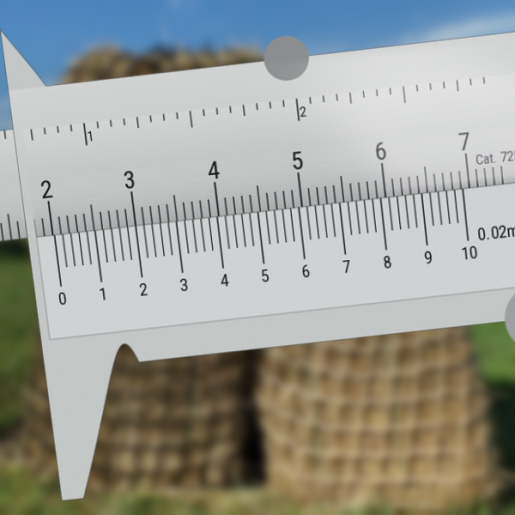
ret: {"value": 20.2, "unit": "mm"}
